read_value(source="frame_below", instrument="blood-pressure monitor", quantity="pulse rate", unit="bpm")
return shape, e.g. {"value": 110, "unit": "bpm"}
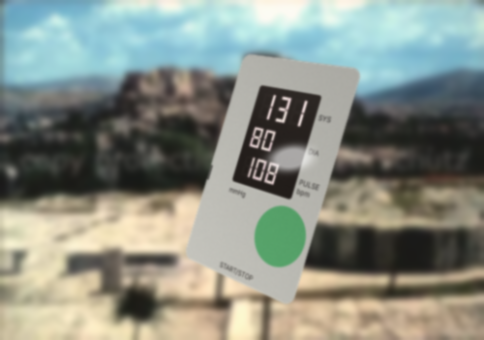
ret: {"value": 108, "unit": "bpm"}
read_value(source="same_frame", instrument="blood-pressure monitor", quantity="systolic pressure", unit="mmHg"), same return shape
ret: {"value": 131, "unit": "mmHg"}
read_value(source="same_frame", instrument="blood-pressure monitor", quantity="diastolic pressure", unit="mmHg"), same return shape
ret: {"value": 80, "unit": "mmHg"}
